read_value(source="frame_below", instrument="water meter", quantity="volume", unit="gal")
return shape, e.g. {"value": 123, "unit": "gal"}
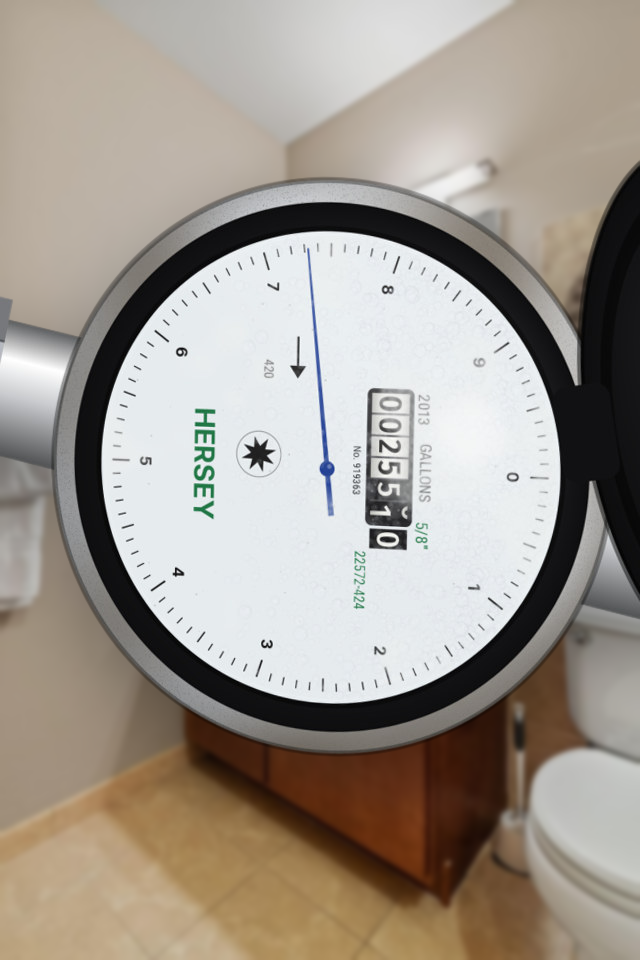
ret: {"value": 25507.3, "unit": "gal"}
